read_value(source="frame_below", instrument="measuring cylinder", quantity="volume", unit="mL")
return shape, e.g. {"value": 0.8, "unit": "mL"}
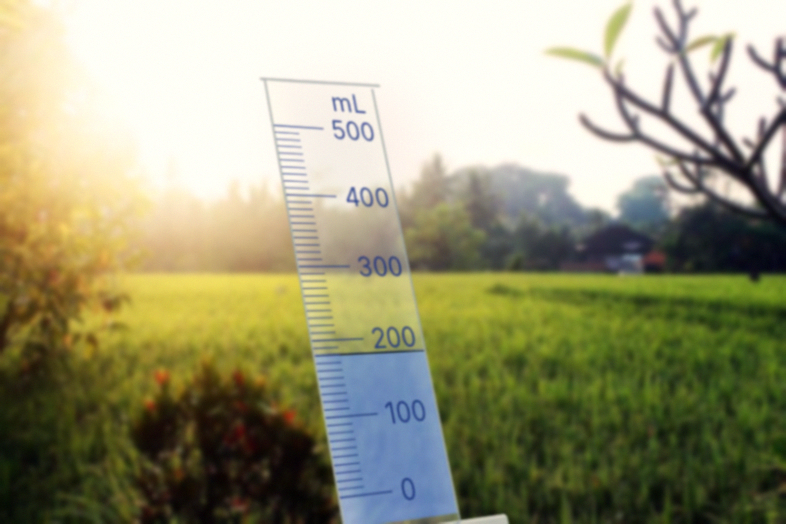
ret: {"value": 180, "unit": "mL"}
